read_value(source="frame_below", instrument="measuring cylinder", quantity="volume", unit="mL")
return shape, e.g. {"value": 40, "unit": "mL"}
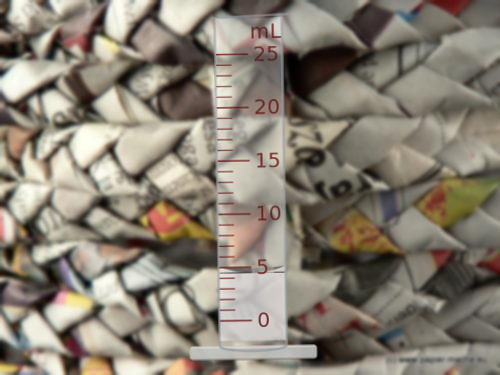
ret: {"value": 4.5, "unit": "mL"}
